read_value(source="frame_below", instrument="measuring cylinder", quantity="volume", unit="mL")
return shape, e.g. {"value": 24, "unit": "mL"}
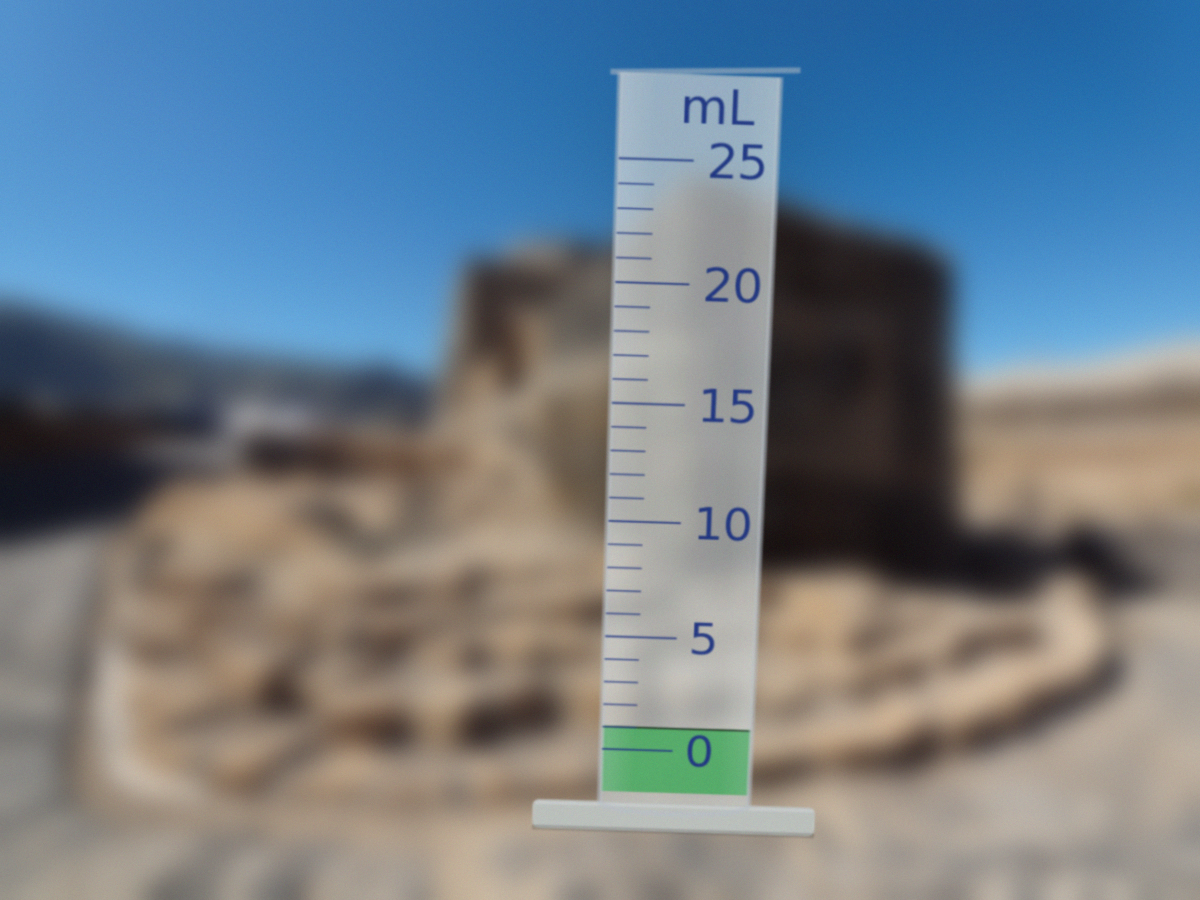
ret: {"value": 1, "unit": "mL"}
